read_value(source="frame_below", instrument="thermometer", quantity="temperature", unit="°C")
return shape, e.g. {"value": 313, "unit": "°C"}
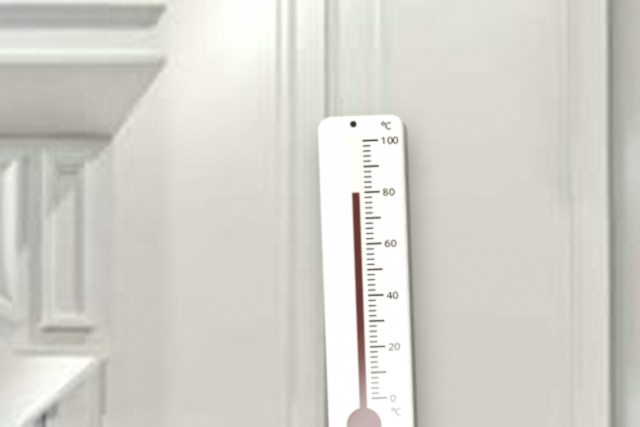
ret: {"value": 80, "unit": "°C"}
